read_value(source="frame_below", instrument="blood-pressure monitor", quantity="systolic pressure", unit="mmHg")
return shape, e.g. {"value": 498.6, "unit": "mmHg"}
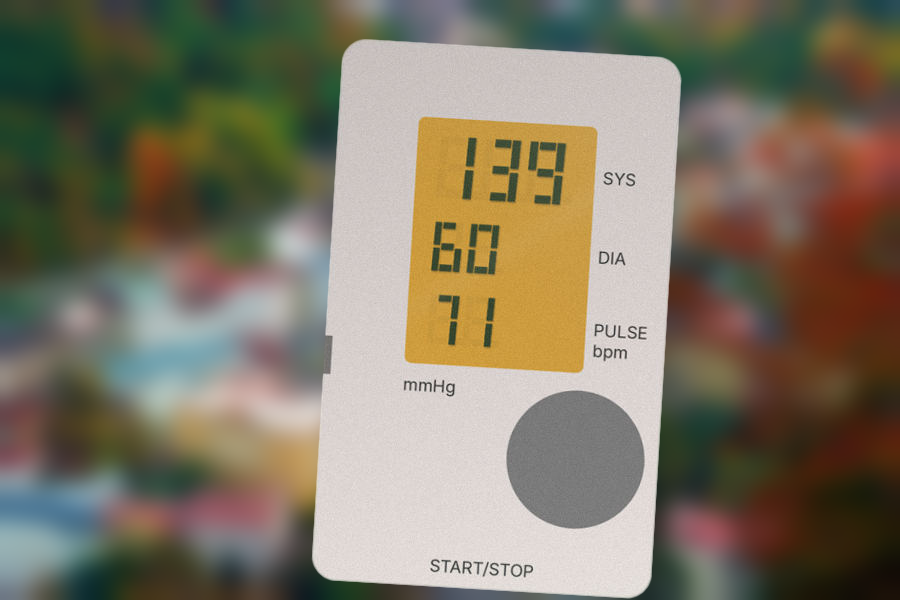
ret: {"value": 139, "unit": "mmHg"}
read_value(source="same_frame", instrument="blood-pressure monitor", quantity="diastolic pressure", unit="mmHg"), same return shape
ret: {"value": 60, "unit": "mmHg"}
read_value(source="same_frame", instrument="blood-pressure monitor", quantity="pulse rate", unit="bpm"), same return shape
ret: {"value": 71, "unit": "bpm"}
